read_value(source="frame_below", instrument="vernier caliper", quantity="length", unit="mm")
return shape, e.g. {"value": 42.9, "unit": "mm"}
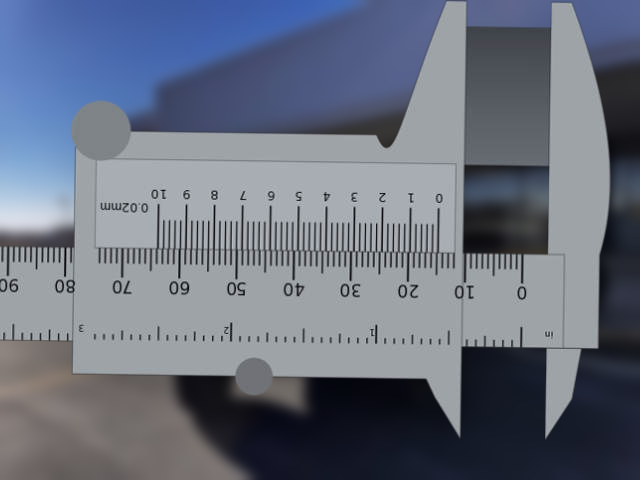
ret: {"value": 14.8, "unit": "mm"}
